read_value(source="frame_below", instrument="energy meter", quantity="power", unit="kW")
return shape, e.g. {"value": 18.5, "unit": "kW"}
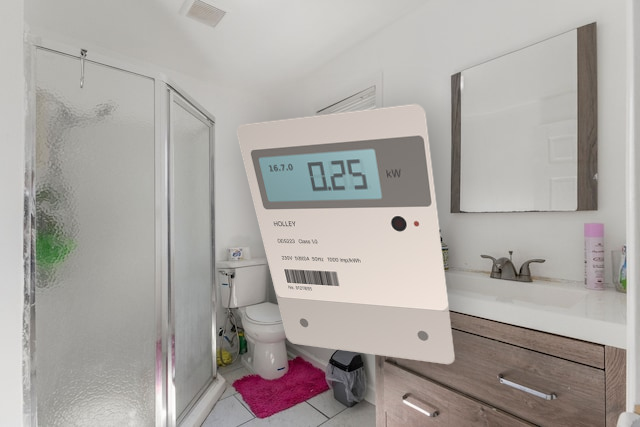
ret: {"value": 0.25, "unit": "kW"}
